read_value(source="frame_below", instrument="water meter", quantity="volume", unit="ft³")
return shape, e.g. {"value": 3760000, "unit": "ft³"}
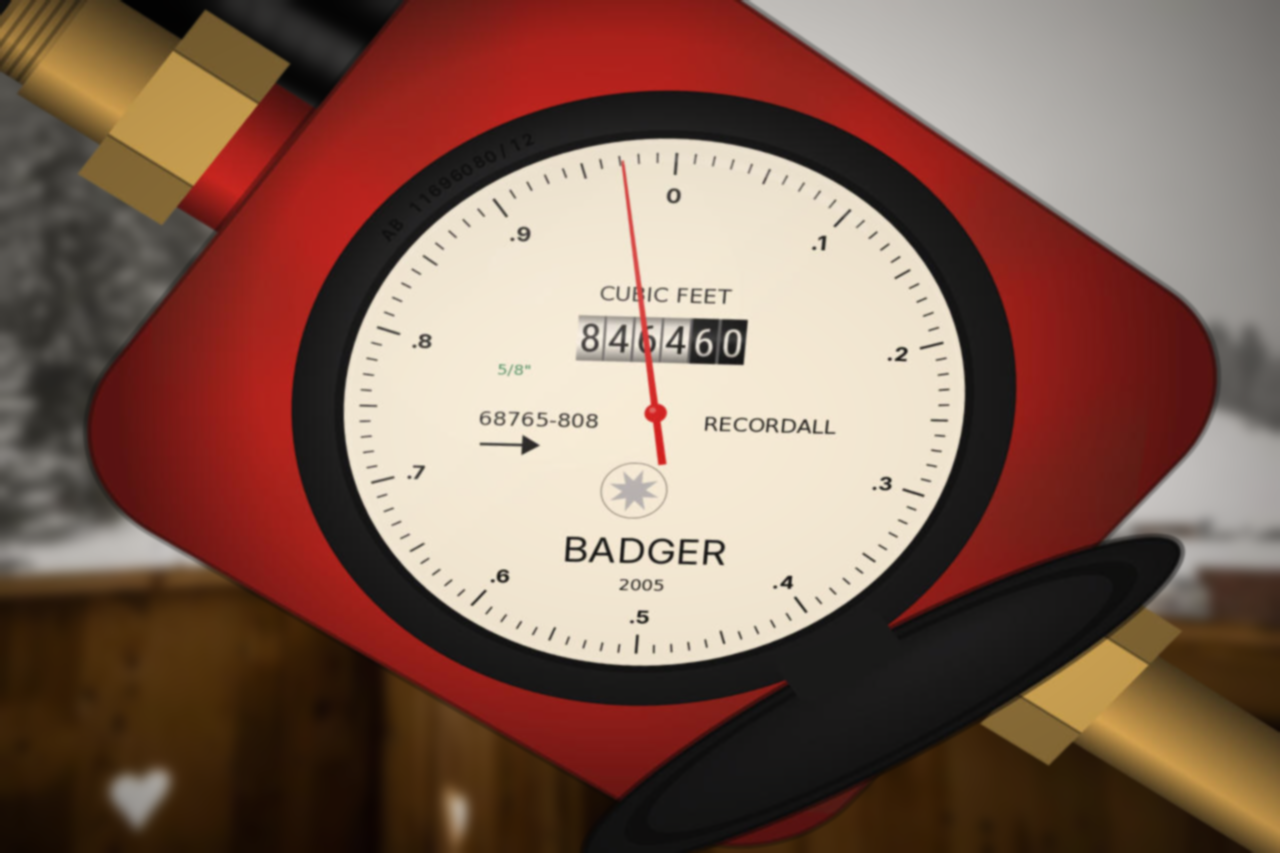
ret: {"value": 846459.97, "unit": "ft³"}
